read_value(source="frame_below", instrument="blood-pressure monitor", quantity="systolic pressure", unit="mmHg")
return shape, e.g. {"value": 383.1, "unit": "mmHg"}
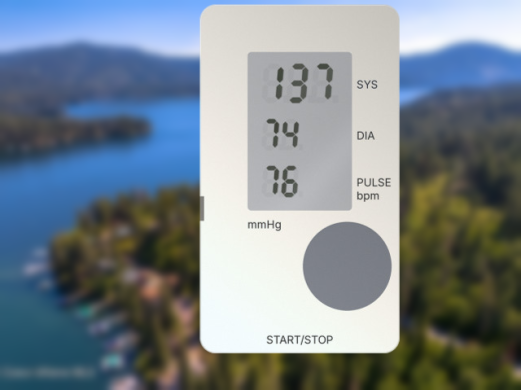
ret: {"value": 137, "unit": "mmHg"}
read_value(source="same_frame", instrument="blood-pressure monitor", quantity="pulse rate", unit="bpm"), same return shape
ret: {"value": 76, "unit": "bpm"}
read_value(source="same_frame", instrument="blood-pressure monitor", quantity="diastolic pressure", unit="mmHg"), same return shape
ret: {"value": 74, "unit": "mmHg"}
